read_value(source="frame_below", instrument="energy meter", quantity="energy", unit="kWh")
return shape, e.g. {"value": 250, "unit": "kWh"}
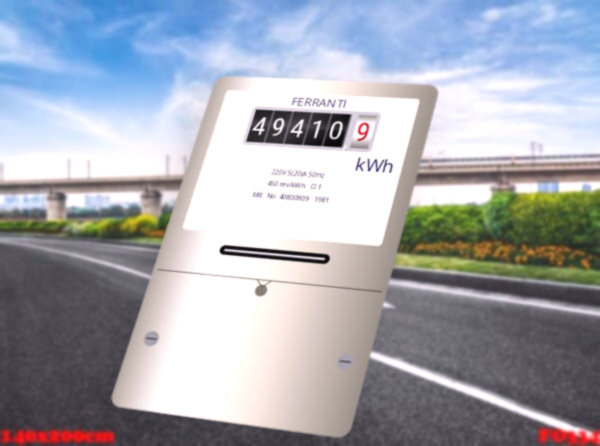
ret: {"value": 49410.9, "unit": "kWh"}
